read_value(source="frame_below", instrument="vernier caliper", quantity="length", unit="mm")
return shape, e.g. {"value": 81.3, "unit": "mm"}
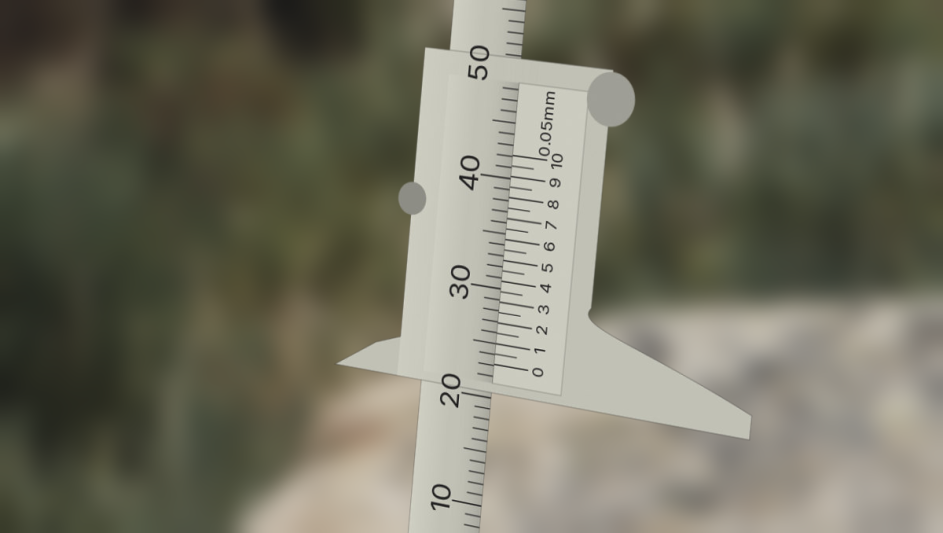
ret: {"value": 23.1, "unit": "mm"}
